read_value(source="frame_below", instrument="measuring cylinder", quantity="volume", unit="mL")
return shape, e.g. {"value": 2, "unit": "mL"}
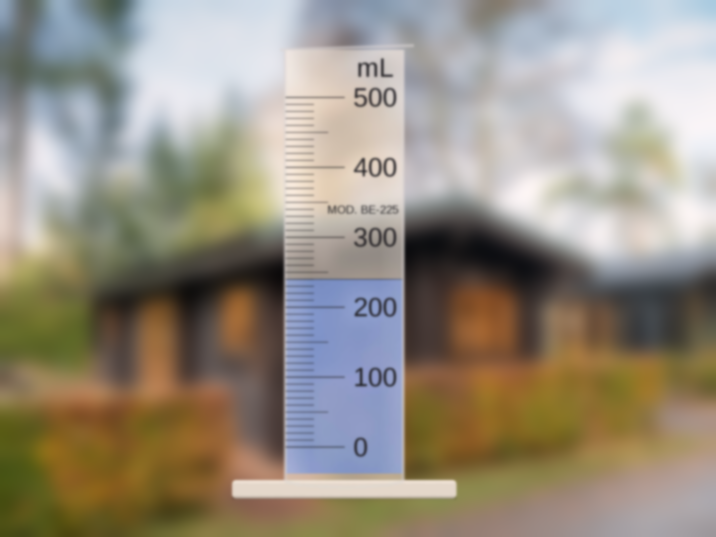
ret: {"value": 240, "unit": "mL"}
